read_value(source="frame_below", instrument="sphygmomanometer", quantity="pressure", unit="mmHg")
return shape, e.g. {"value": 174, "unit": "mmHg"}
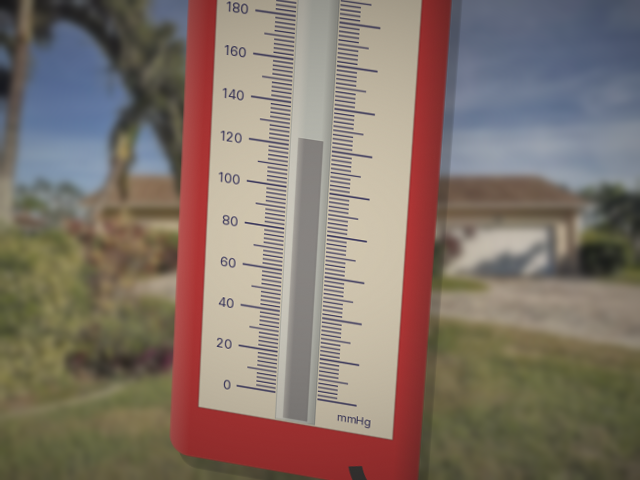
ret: {"value": 124, "unit": "mmHg"}
